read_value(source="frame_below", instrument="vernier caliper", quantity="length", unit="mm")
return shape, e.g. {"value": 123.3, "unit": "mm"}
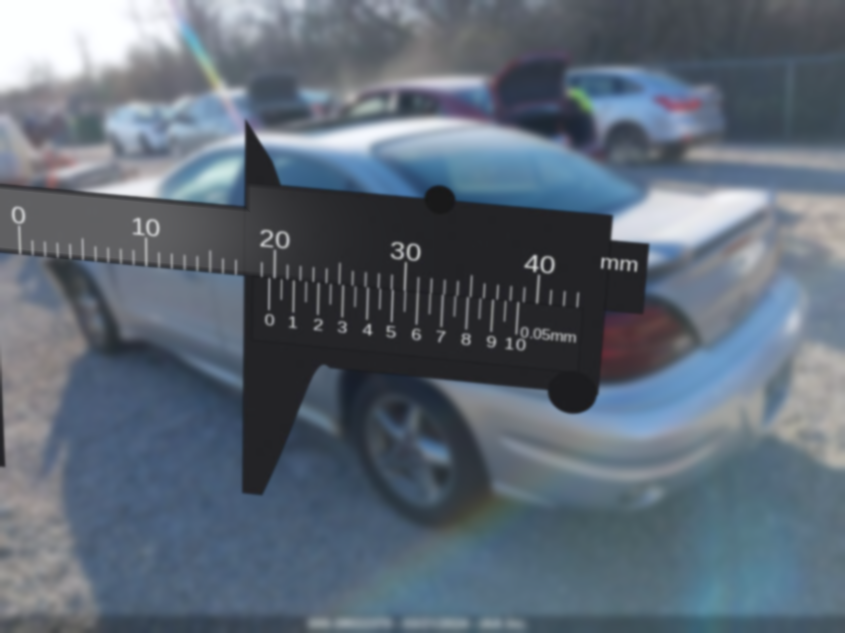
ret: {"value": 19.6, "unit": "mm"}
